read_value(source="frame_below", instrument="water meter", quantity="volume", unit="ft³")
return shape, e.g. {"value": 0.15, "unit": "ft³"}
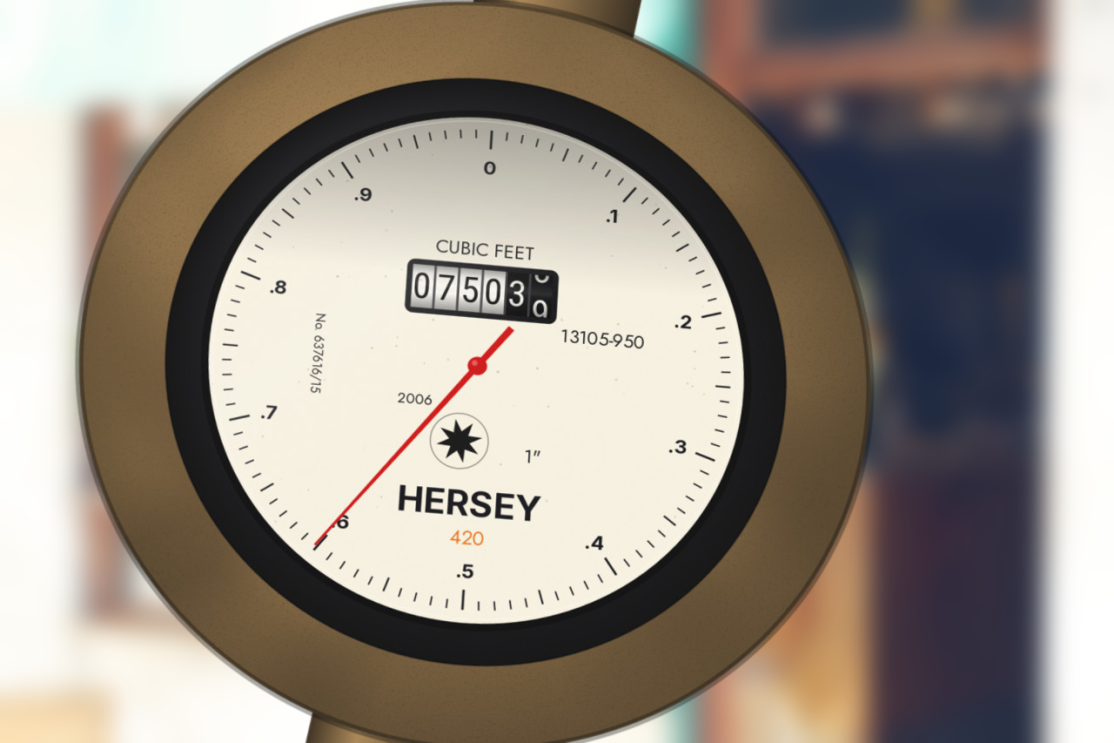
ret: {"value": 75038.60, "unit": "ft³"}
